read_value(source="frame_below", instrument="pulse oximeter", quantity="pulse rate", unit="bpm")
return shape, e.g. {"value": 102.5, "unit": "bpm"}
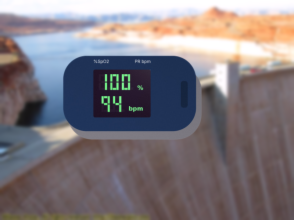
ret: {"value": 94, "unit": "bpm"}
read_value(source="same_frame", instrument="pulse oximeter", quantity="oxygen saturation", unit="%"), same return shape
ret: {"value": 100, "unit": "%"}
